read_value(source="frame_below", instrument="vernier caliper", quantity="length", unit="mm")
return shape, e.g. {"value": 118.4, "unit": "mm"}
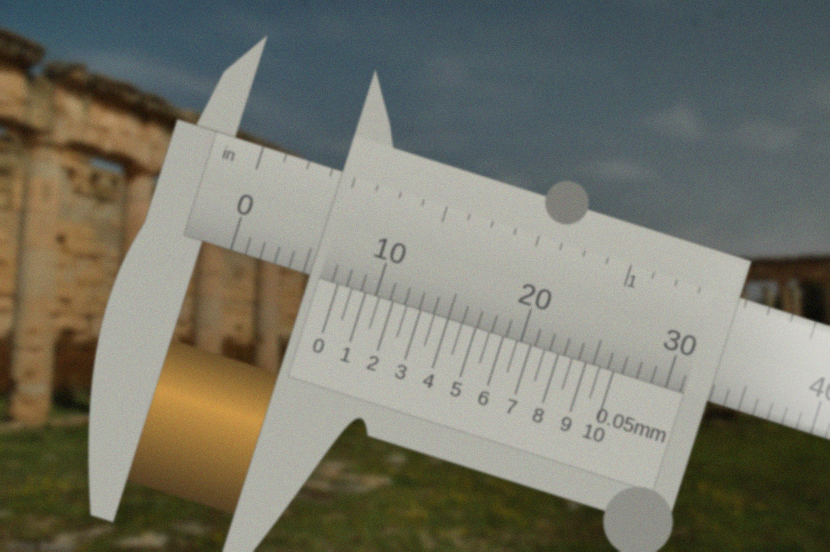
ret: {"value": 7.4, "unit": "mm"}
